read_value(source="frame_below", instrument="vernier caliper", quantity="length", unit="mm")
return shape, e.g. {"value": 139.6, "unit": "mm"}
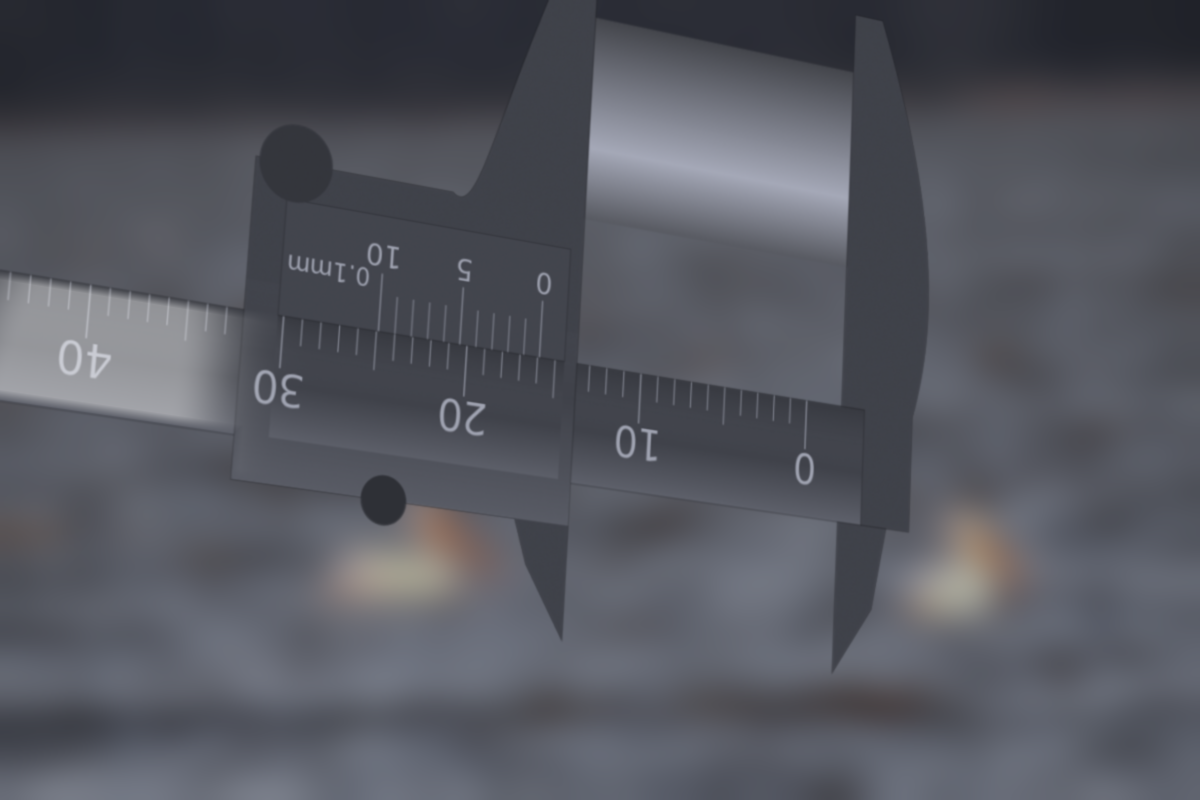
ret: {"value": 15.9, "unit": "mm"}
